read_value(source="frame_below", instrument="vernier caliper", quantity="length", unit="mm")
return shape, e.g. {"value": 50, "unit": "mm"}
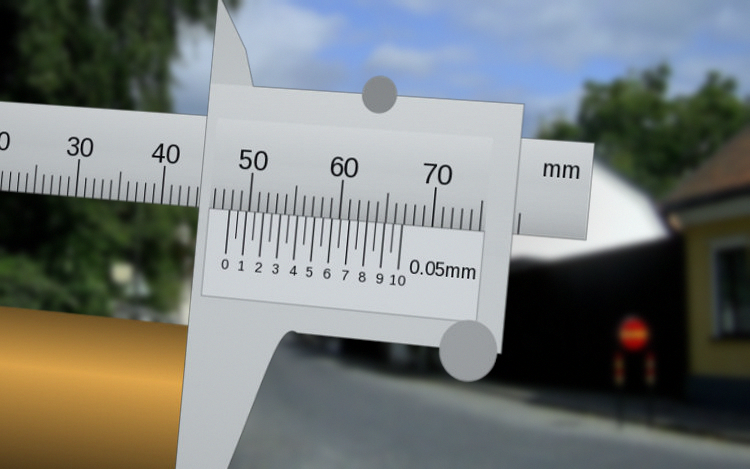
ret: {"value": 47.8, "unit": "mm"}
